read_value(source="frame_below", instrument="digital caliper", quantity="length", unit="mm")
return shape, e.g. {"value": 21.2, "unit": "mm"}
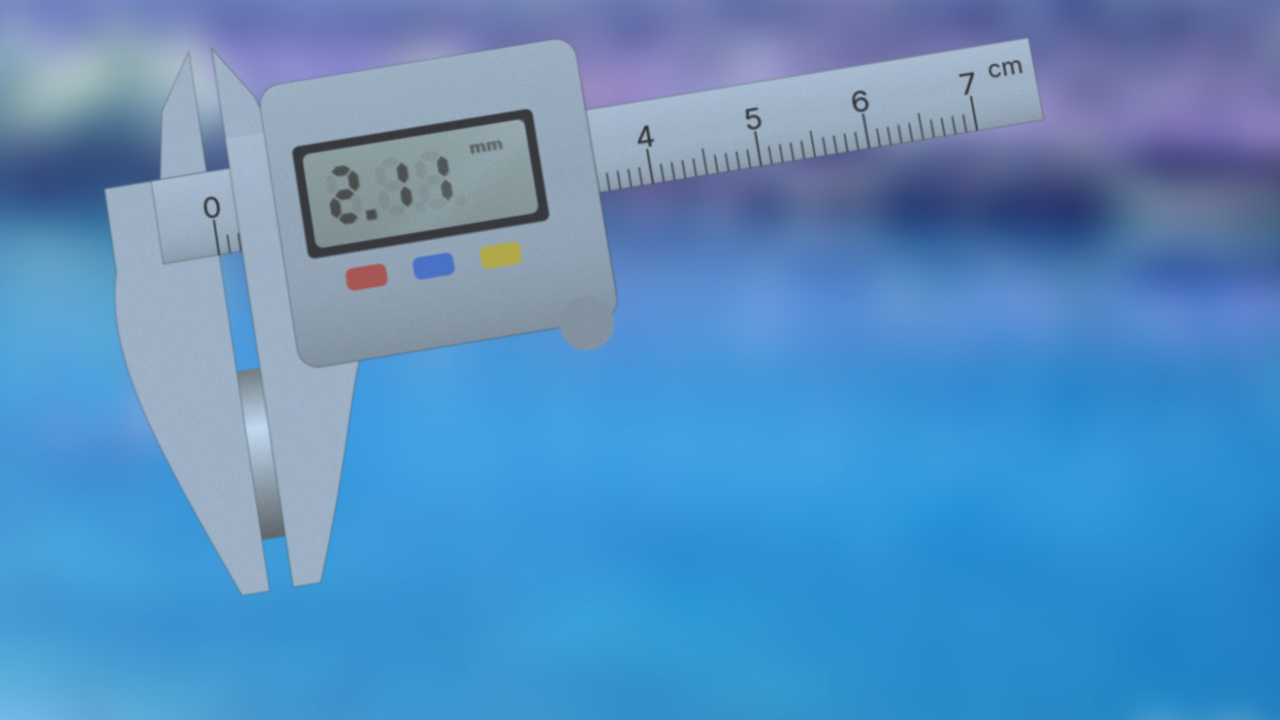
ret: {"value": 2.11, "unit": "mm"}
